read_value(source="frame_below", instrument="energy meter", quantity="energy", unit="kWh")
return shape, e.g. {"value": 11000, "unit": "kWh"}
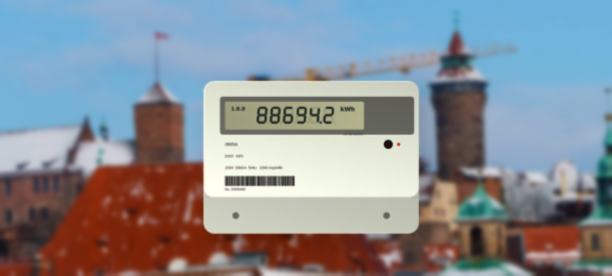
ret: {"value": 88694.2, "unit": "kWh"}
